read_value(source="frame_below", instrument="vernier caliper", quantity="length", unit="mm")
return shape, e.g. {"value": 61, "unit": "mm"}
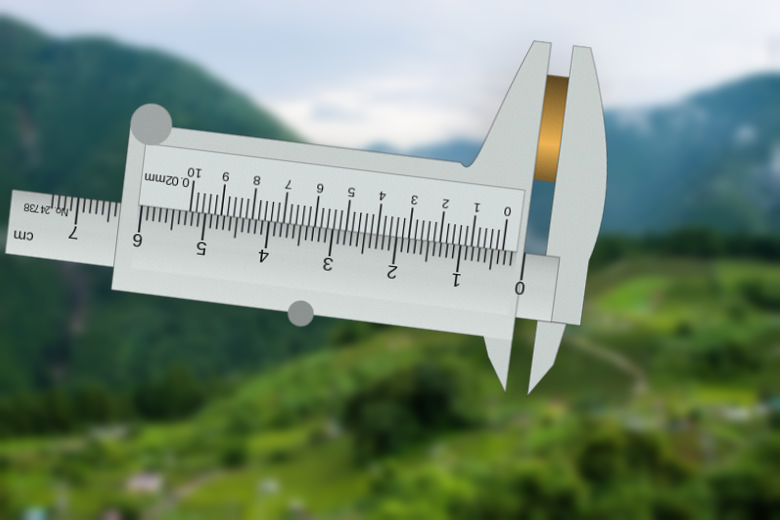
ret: {"value": 3.4, "unit": "mm"}
